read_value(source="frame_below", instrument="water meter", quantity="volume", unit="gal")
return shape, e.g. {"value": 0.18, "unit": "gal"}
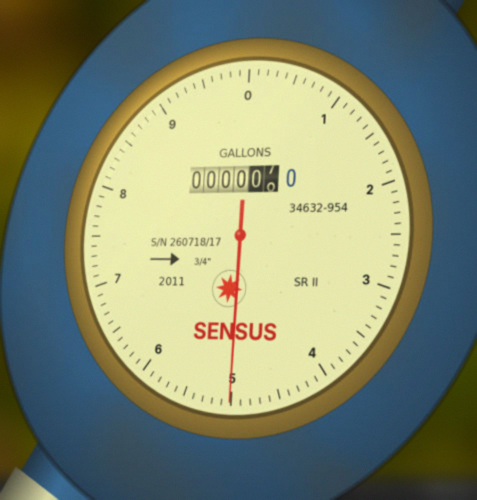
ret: {"value": 75.0, "unit": "gal"}
